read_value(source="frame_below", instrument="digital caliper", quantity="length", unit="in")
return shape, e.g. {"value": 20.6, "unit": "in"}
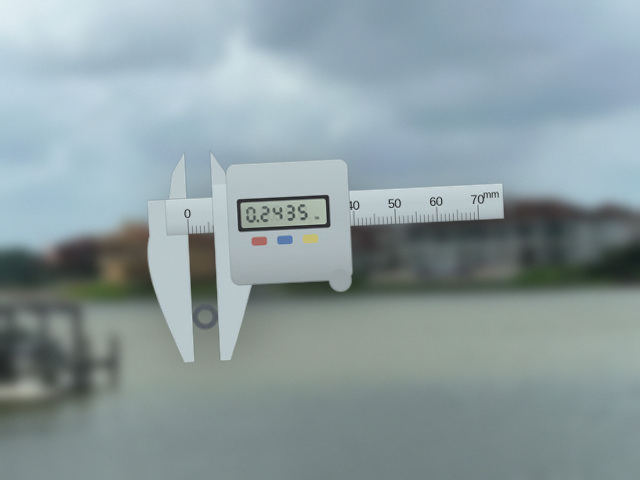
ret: {"value": 0.2435, "unit": "in"}
